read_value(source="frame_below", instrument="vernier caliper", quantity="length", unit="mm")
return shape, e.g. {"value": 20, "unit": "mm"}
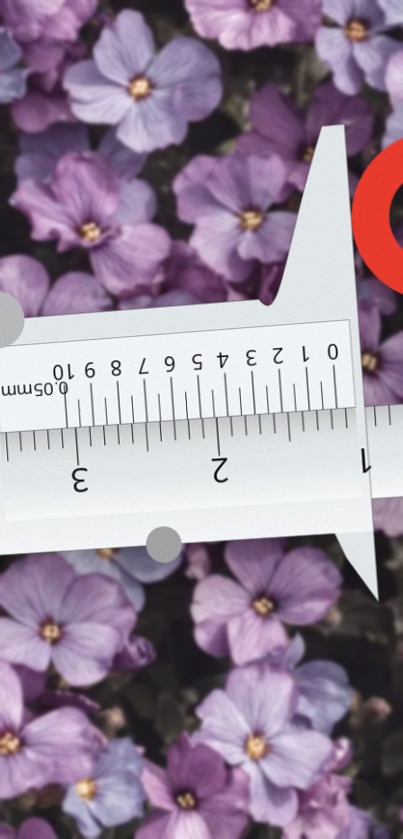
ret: {"value": 11.6, "unit": "mm"}
